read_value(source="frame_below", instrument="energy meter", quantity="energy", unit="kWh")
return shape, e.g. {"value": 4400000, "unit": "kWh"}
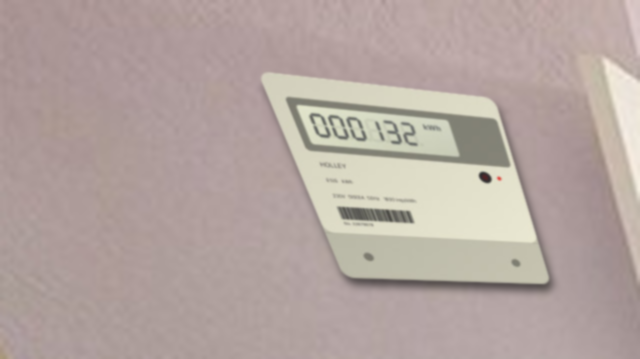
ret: {"value": 132, "unit": "kWh"}
